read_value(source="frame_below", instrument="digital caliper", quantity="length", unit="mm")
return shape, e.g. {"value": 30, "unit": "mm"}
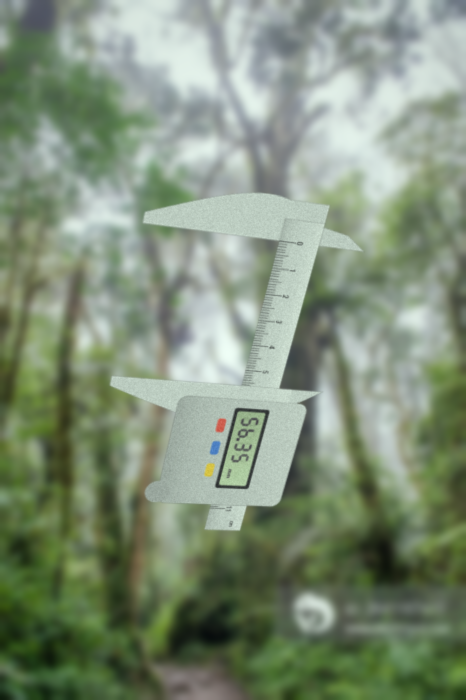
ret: {"value": 56.35, "unit": "mm"}
